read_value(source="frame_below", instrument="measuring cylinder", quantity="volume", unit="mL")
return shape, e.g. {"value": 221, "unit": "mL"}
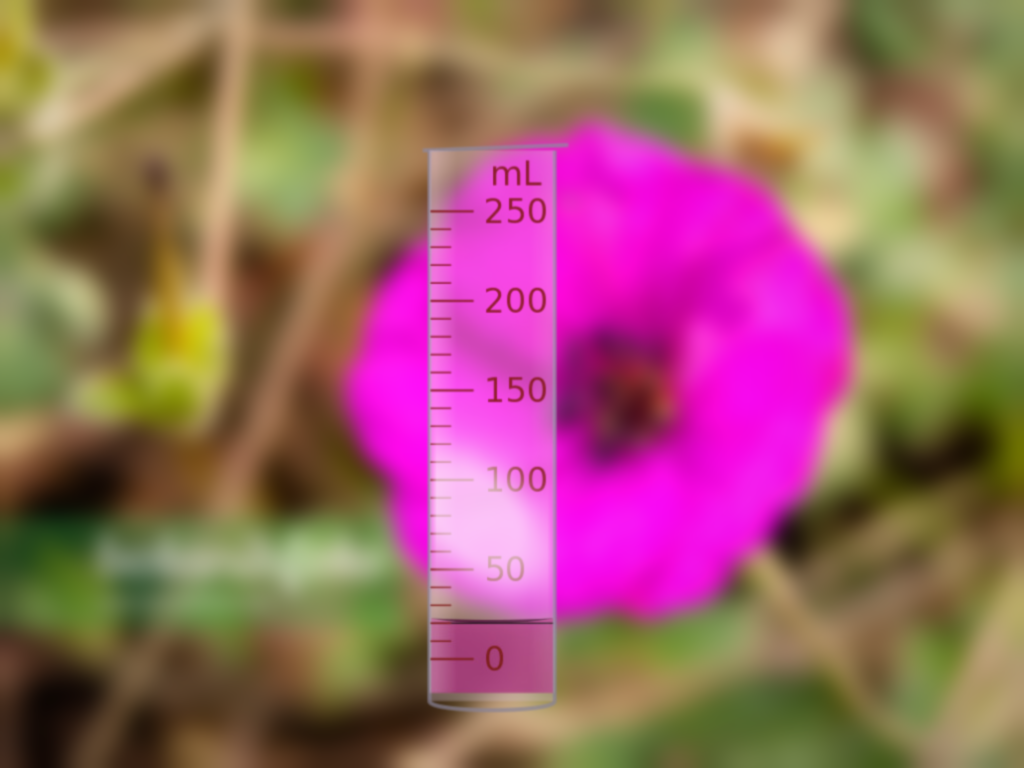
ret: {"value": 20, "unit": "mL"}
